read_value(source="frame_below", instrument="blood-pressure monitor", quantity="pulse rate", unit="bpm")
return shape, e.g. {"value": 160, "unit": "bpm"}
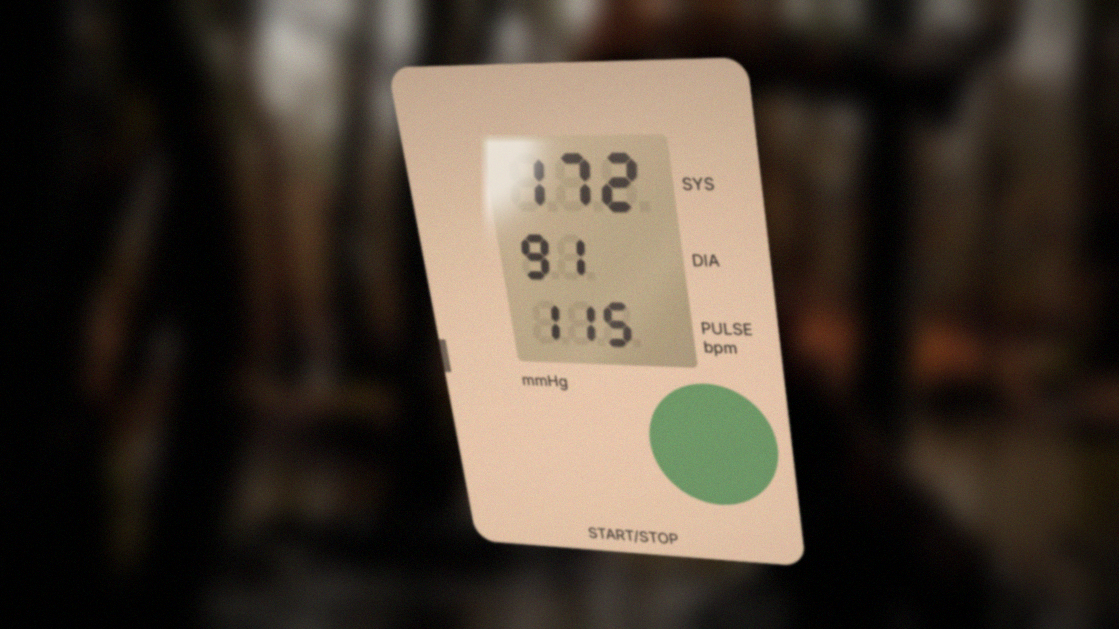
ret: {"value": 115, "unit": "bpm"}
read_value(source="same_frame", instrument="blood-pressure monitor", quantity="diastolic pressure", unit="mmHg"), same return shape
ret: {"value": 91, "unit": "mmHg"}
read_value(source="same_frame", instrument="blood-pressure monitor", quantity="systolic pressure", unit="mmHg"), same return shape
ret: {"value": 172, "unit": "mmHg"}
